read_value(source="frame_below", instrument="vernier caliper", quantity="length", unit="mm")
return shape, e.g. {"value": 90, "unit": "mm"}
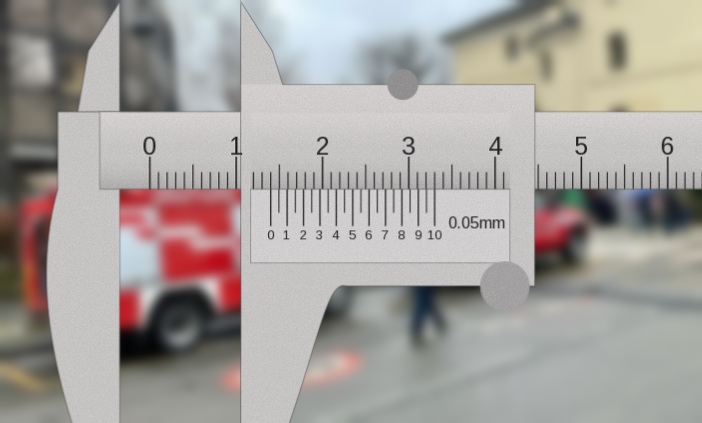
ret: {"value": 14.0, "unit": "mm"}
